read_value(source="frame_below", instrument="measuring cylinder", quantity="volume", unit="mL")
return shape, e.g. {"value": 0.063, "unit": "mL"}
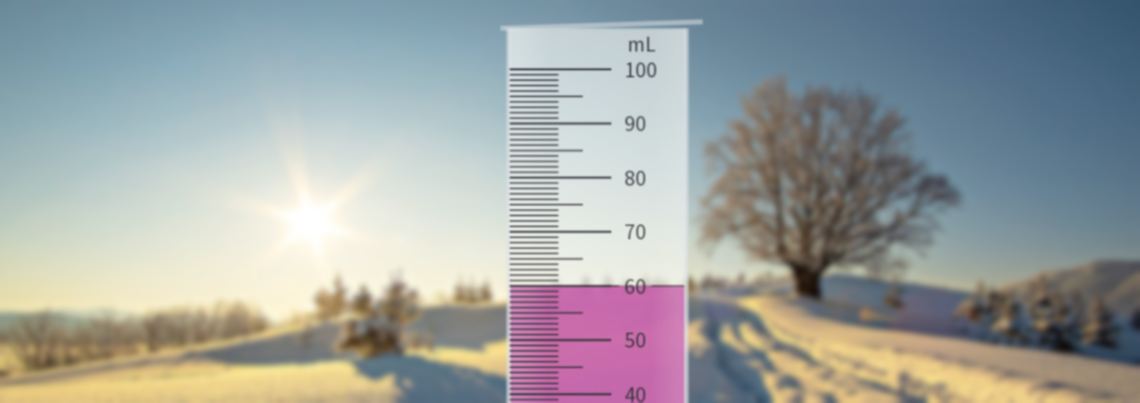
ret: {"value": 60, "unit": "mL"}
